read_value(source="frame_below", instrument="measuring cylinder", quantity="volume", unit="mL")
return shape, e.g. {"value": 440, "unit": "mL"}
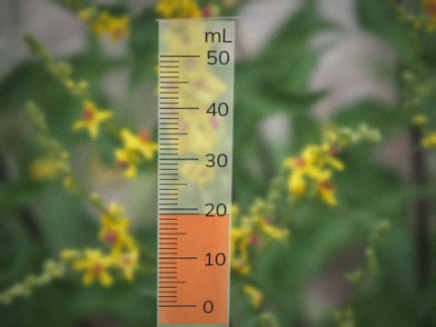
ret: {"value": 19, "unit": "mL"}
